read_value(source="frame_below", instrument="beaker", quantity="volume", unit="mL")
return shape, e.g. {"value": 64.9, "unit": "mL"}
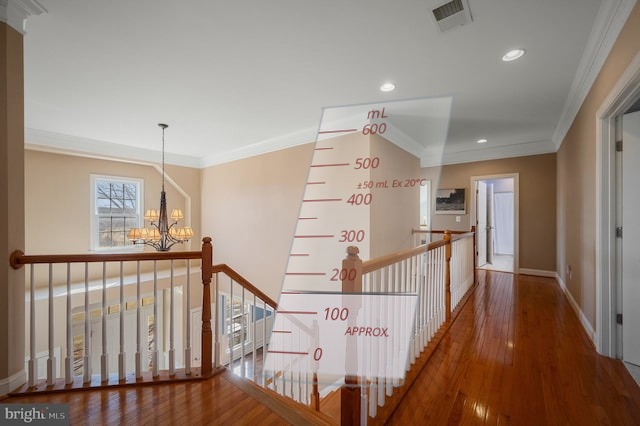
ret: {"value": 150, "unit": "mL"}
